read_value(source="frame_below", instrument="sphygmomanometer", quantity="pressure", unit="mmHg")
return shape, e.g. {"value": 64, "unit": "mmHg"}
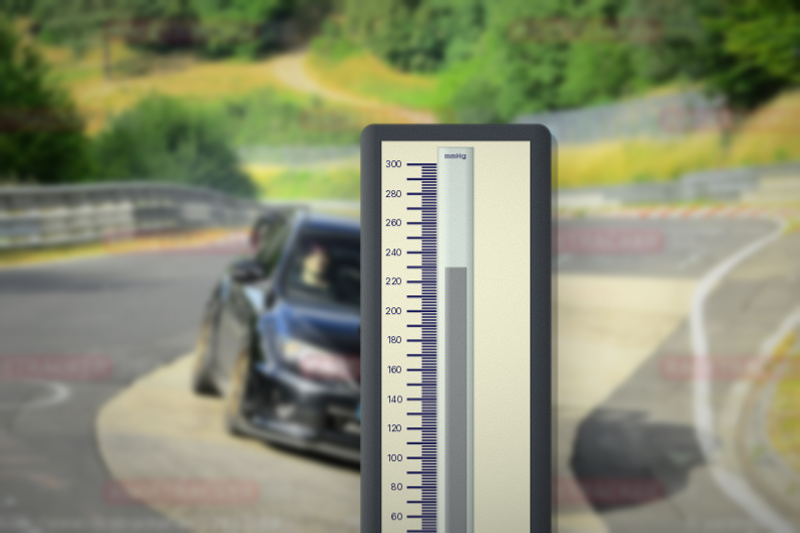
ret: {"value": 230, "unit": "mmHg"}
